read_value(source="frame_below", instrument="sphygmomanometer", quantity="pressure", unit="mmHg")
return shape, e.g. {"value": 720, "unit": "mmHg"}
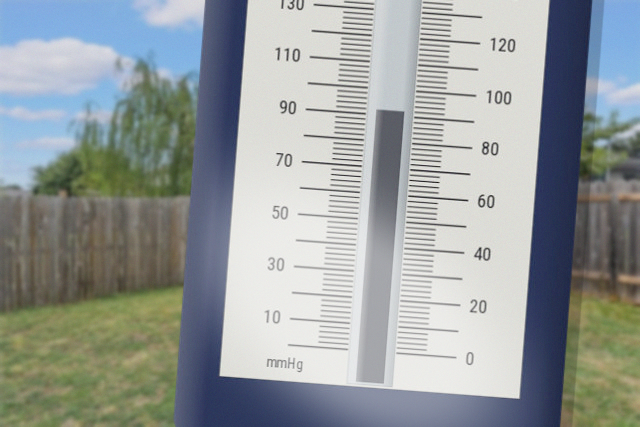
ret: {"value": 92, "unit": "mmHg"}
